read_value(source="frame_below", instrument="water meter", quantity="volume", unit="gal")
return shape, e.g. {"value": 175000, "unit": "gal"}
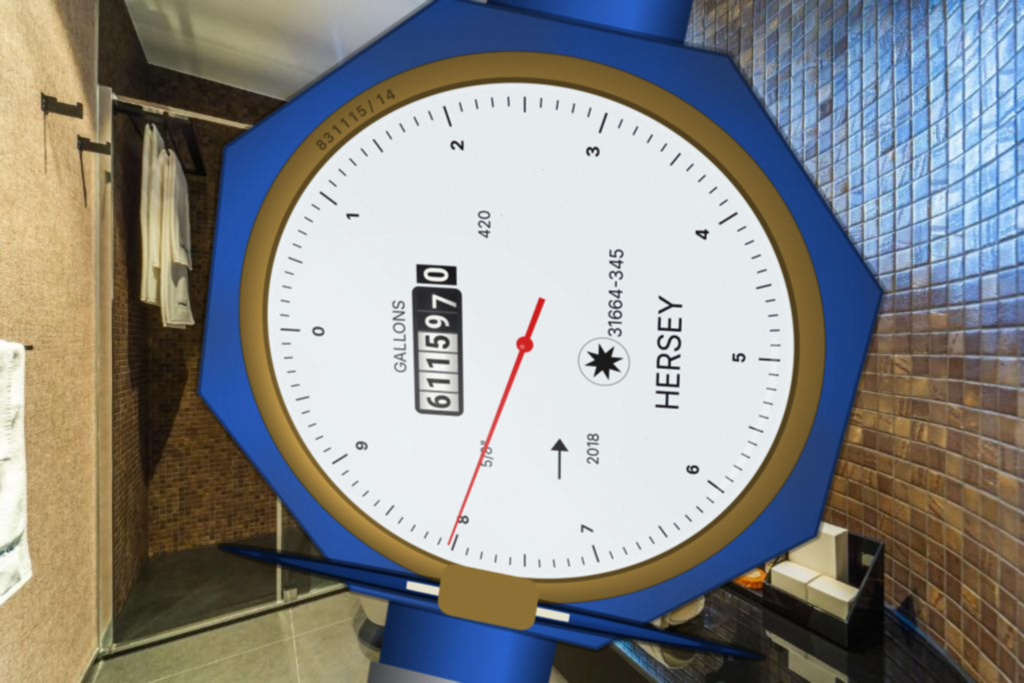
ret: {"value": 6115968.0, "unit": "gal"}
